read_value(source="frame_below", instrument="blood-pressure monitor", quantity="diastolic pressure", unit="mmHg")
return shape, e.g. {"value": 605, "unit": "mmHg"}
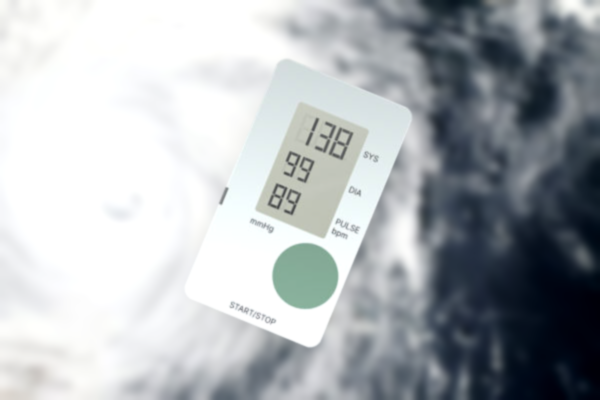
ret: {"value": 99, "unit": "mmHg"}
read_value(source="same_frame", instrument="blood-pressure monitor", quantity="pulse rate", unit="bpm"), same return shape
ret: {"value": 89, "unit": "bpm"}
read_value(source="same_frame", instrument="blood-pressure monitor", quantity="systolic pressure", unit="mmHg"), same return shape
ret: {"value": 138, "unit": "mmHg"}
